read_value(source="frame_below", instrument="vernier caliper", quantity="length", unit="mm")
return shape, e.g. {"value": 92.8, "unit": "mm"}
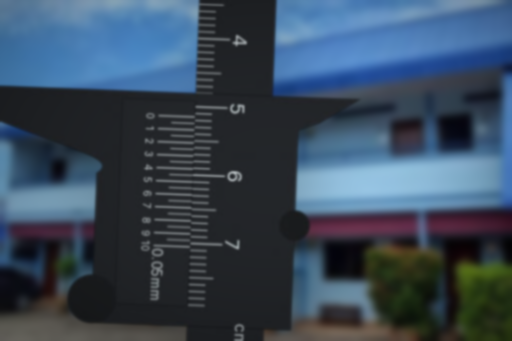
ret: {"value": 51.5, "unit": "mm"}
